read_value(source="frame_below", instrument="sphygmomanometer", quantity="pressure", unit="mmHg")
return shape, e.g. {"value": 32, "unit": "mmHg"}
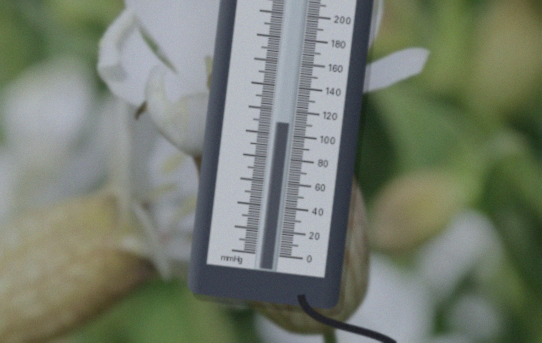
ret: {"value": 110, "unit": "mmHg"}
